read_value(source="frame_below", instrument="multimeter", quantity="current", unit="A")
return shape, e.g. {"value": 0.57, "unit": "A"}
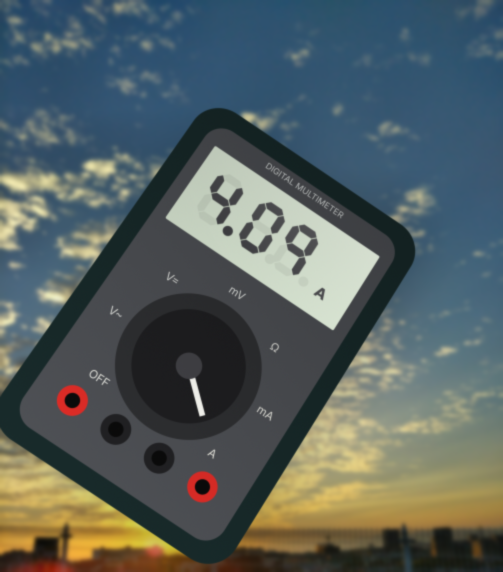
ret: {"value": 4.09, "unit": "A"}
